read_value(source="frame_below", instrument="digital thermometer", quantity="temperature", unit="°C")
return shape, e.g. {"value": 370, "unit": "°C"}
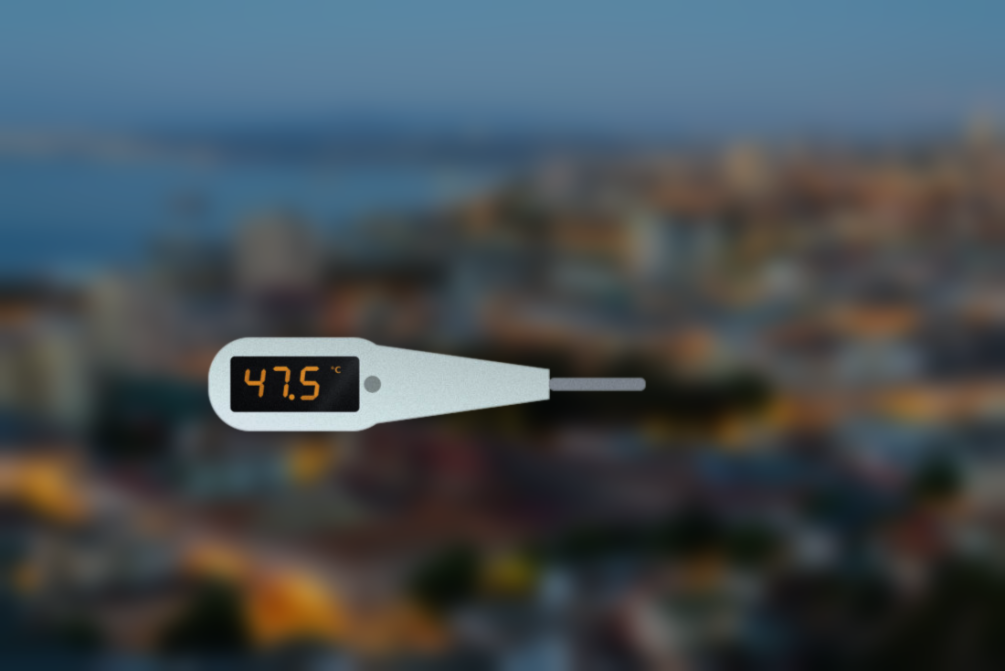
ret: {"value": 47.5, "unit": "°C"}
